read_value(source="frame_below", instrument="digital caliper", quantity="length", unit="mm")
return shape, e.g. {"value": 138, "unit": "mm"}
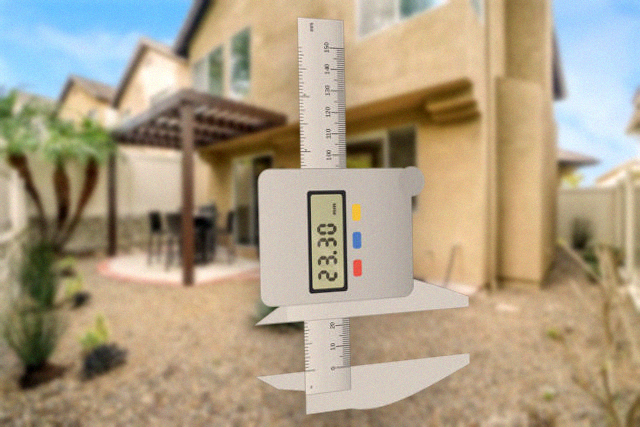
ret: {"value": 23.30, "unit": "mm"}
